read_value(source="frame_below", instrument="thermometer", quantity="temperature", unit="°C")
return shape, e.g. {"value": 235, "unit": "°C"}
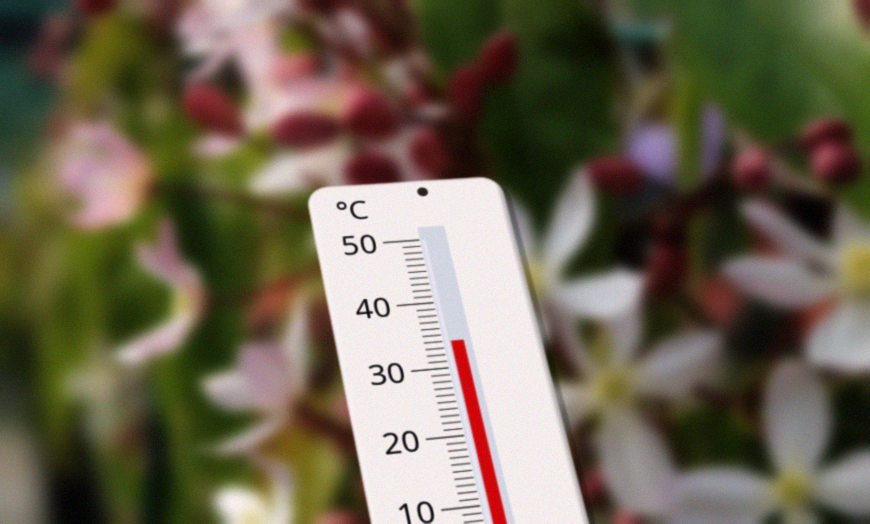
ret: {"value": 34, "unit": "°C"}
